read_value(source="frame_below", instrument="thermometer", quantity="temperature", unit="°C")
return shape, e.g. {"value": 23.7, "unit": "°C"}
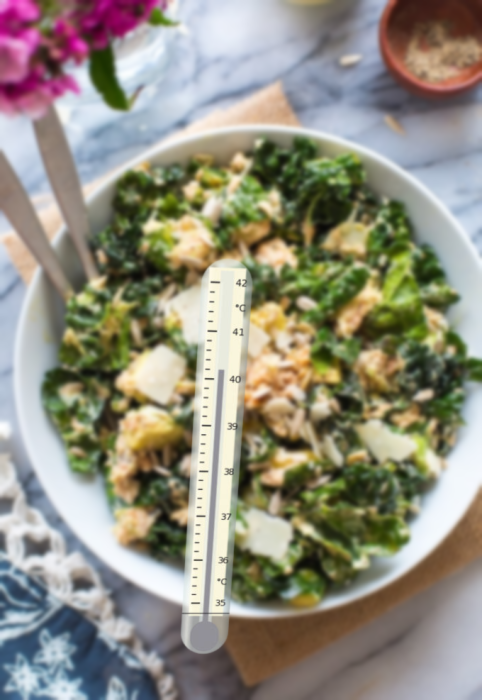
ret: {"value": 40.2, "unit": "°C"}
